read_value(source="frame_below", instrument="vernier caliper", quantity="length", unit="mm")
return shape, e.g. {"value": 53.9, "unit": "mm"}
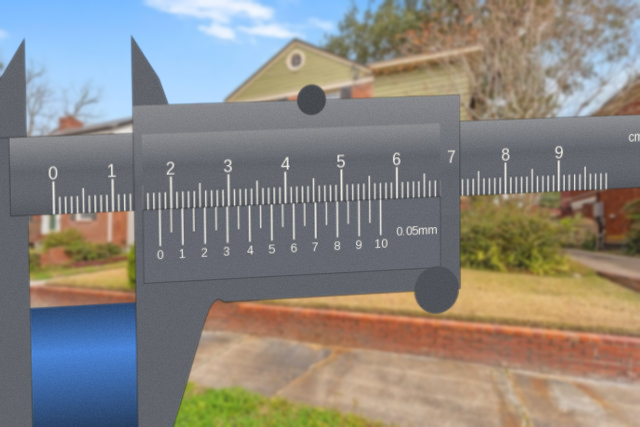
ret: {"value": 18.0, "unit": "mm"}
